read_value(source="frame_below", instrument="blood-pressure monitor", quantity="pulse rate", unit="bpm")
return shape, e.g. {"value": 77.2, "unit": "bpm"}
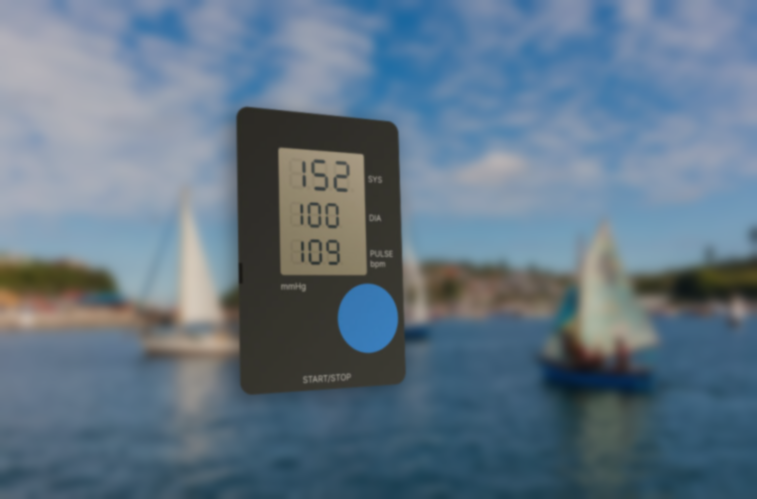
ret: {"value": 109, "unit": "bpm"}
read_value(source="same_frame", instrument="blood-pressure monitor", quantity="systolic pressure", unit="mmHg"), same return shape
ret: {"value": 152, "unit": "mmHg"}
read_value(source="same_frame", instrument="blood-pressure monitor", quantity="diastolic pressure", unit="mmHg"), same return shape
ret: {"value": 100, "unit": "mmHg"}
